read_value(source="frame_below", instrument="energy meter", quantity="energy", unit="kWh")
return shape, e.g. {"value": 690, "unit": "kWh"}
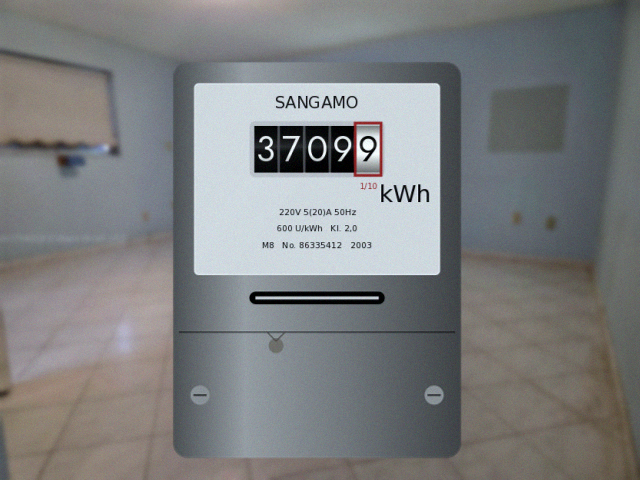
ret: {"value": 3709.9, "unit": "kWh"}
